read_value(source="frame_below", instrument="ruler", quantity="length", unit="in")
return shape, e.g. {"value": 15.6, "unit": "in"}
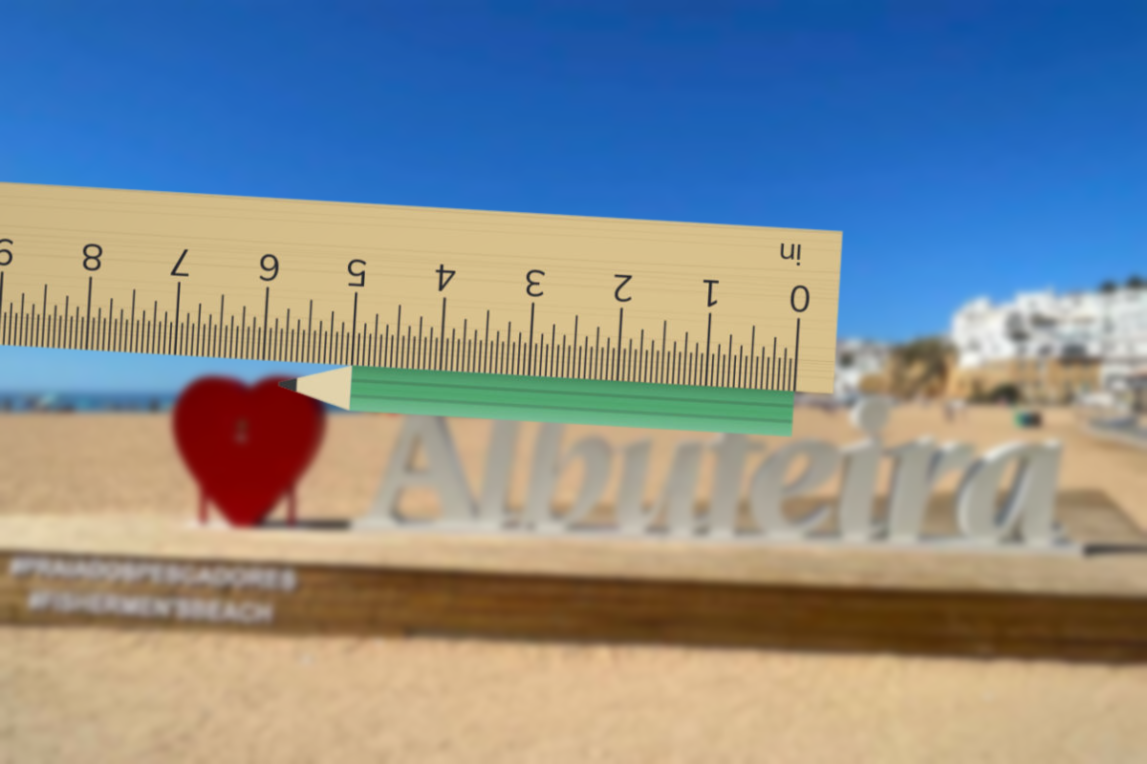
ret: {"value": 5.8125, "unit": "in"}
